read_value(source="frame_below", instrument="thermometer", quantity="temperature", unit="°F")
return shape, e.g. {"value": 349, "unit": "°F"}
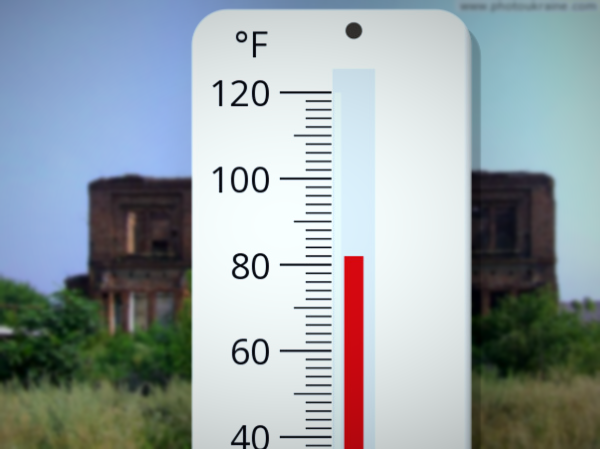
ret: {"value": 82, "unit": "°F"}
